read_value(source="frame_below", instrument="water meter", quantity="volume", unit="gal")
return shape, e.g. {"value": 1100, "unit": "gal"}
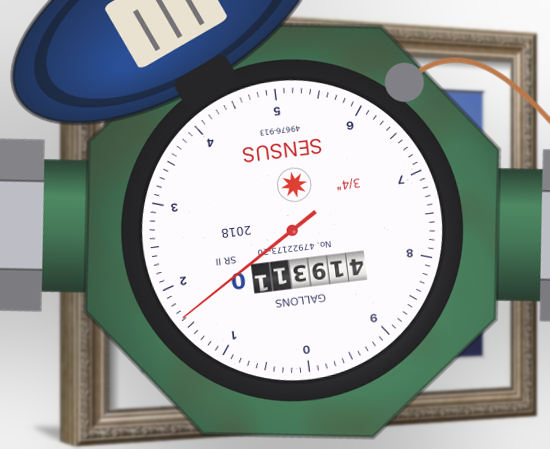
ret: {"value": 4193111.6, "unit": "gal"}
